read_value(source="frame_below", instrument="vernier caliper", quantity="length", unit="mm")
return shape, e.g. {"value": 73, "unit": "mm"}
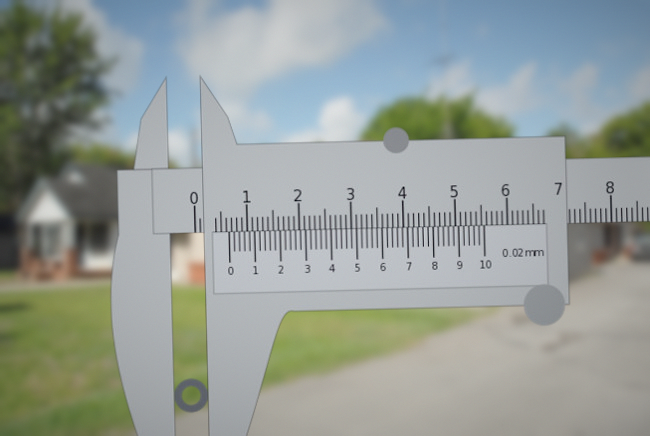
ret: {"value": 6.5, "unit": "mm"}
